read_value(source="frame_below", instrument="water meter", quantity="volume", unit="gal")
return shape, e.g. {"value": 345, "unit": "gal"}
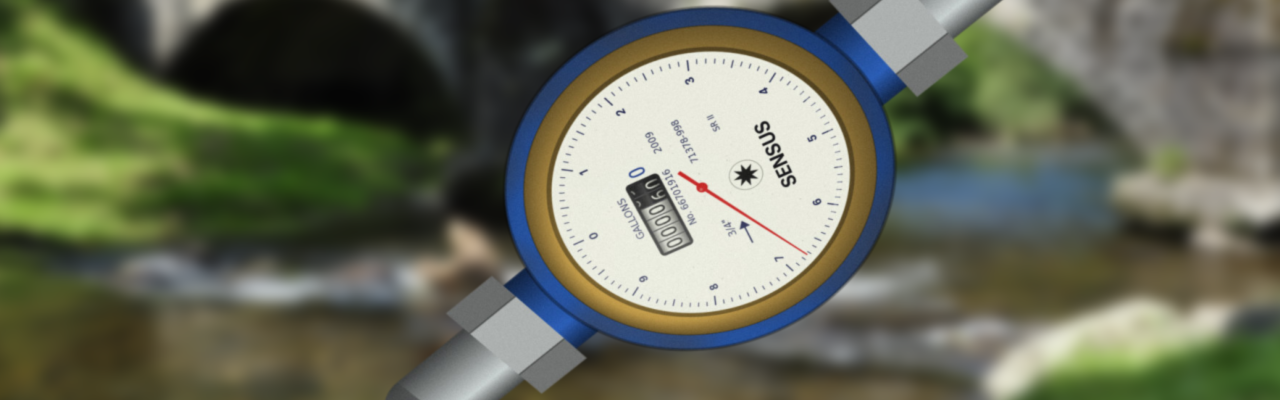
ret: {"value": 596.7, "unit": "gal"}
